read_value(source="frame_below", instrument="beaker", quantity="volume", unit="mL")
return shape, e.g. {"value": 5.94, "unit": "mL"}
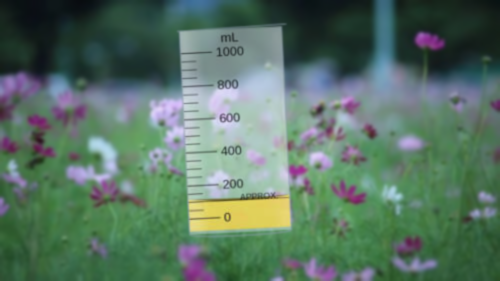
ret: {"value": 100, "unit": "mL"}
